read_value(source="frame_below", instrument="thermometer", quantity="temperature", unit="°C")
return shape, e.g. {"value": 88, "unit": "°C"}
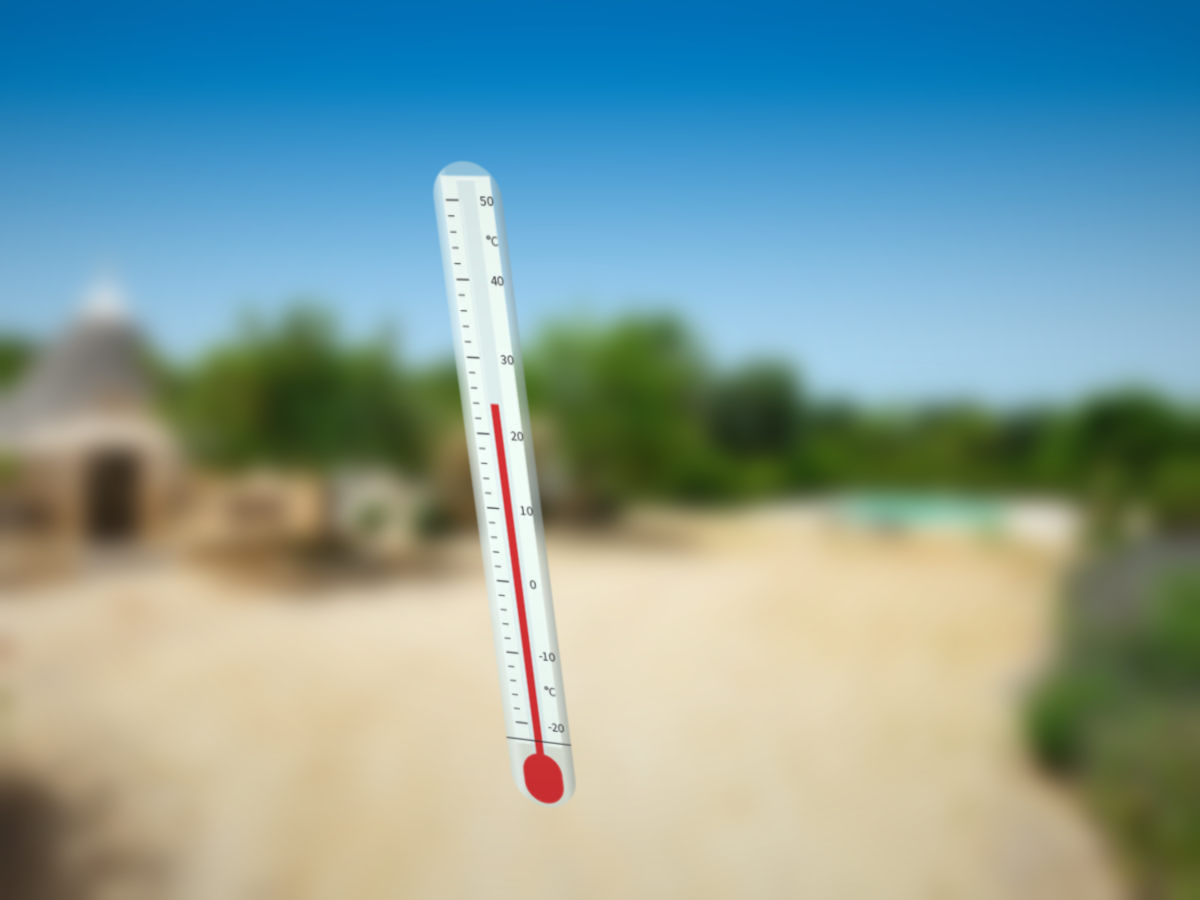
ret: {"value": 24, "unit": "°C"}
